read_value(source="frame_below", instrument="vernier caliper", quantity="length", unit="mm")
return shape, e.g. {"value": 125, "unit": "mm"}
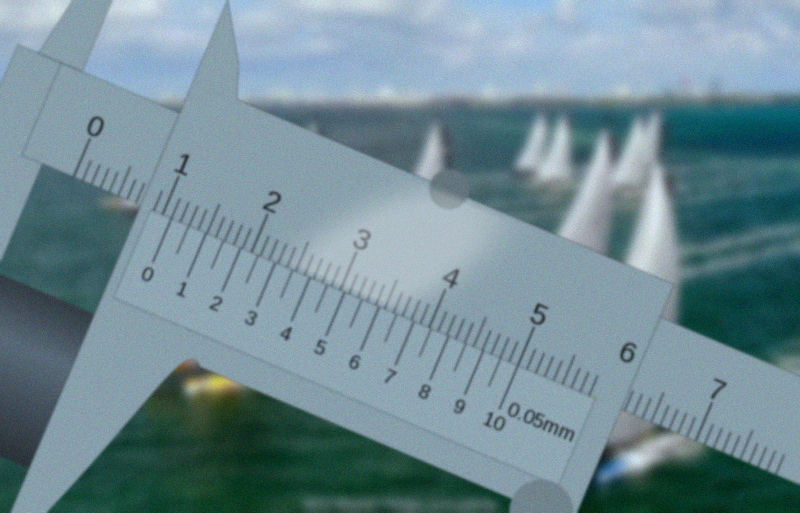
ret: {"value": 11.0, "unit": "mm"}
